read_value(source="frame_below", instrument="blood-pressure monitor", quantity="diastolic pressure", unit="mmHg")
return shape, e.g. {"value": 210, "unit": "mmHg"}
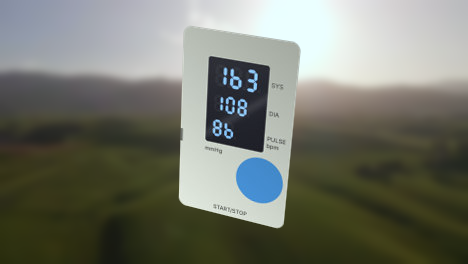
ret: {"value": 108, "unit": "mmHg"}
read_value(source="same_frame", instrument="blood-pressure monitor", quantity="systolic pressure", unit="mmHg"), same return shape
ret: {"value": 163, "unit": "mmHg"}
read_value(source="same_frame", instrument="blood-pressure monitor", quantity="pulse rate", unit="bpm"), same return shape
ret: {"value": 86, "unit": "bpm"}
